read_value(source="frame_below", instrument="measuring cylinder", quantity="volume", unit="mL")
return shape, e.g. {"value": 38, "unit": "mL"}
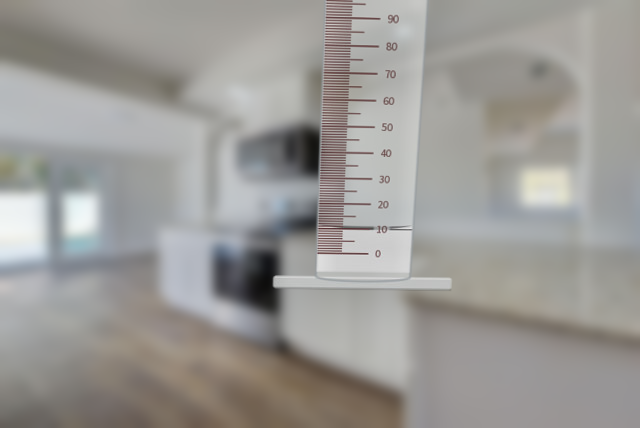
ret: {"value": 10, "unit": "mL"}
